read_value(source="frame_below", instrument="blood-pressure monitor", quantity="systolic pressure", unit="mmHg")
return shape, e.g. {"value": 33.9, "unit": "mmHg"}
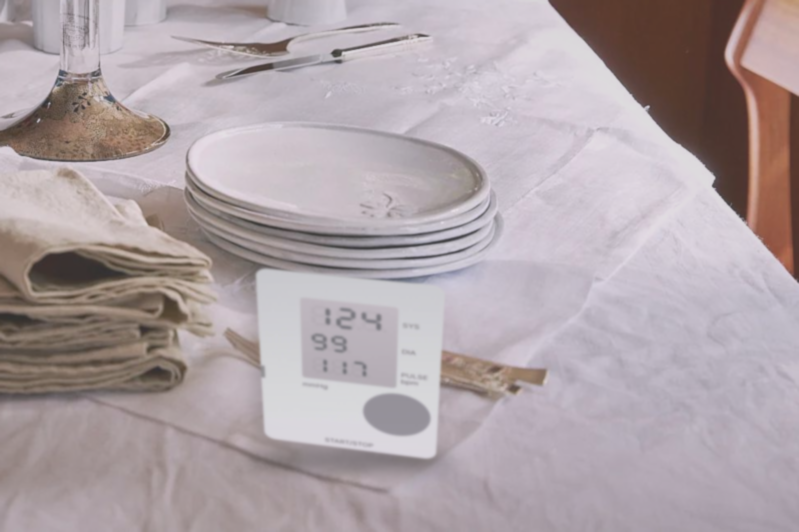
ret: {"value": 124, "unit": "mmHg"}
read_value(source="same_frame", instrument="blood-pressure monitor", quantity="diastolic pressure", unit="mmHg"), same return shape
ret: {"value": 99, "unit": "mmHg"}
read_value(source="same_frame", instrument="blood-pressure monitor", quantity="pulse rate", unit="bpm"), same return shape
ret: {"value": 117, "unit": "bpm"}
